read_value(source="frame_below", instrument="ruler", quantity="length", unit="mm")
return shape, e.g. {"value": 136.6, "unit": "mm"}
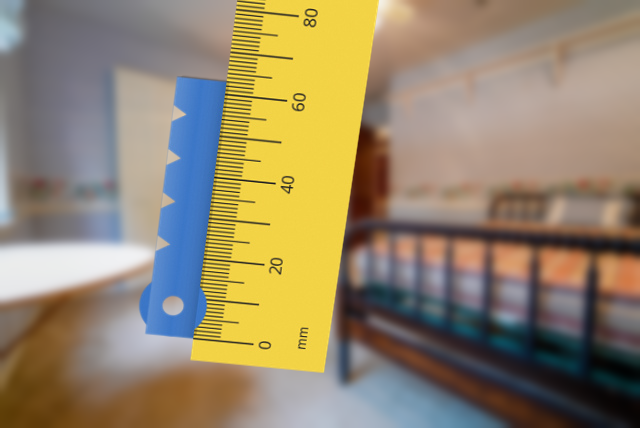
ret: {"value": 63, "unit": "mm"}
